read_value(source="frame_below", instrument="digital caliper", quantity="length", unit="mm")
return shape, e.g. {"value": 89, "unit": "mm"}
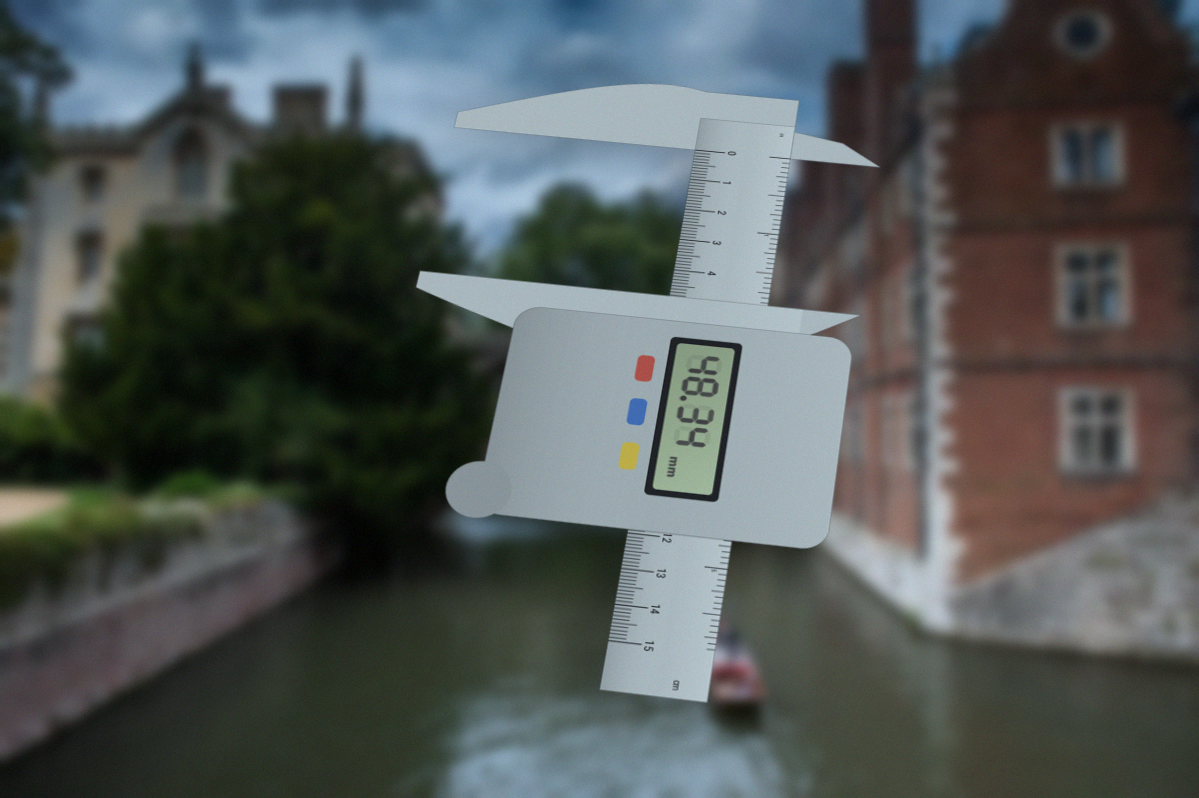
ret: {"value": 48.34, "unit": "mm"}
